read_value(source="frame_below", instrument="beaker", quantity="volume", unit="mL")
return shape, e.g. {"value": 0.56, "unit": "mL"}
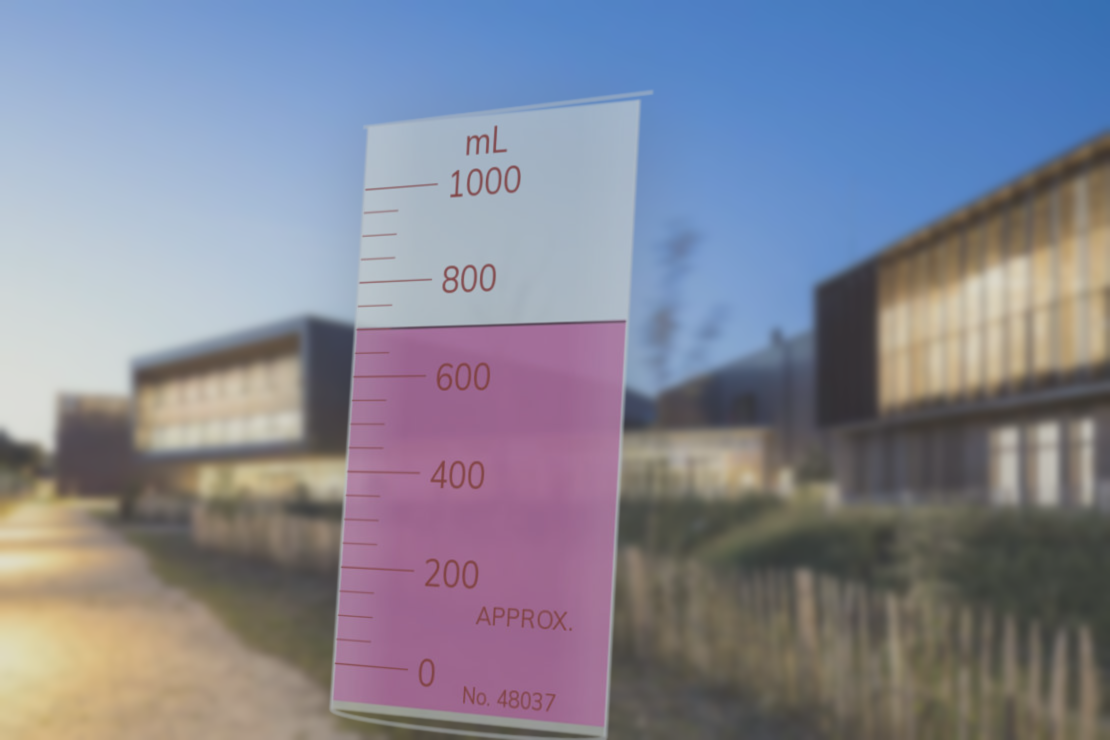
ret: {"value": 700, "unit": "mL"}
